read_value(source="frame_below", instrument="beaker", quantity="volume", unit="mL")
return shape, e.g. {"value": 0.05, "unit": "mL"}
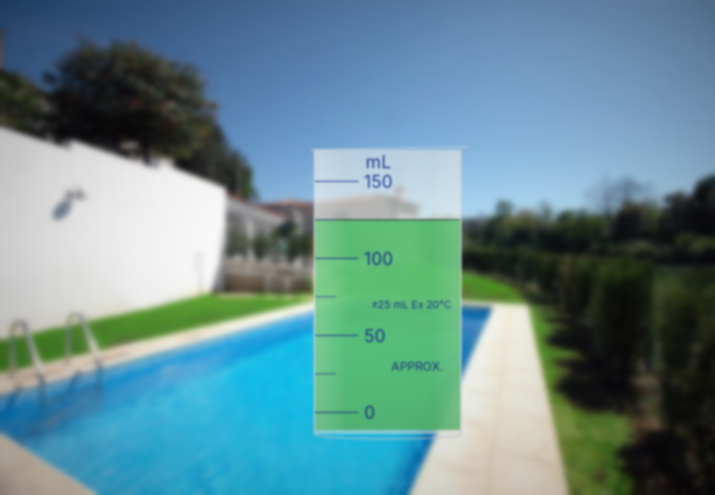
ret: {"value": 125, "unit": "mL"}
